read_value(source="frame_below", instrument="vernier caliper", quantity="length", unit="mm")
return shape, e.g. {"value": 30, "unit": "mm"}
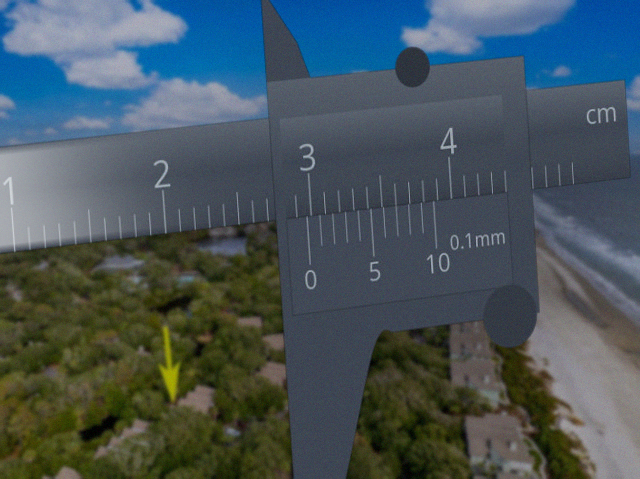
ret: {"value": 29.7, "unit": "mm"}
